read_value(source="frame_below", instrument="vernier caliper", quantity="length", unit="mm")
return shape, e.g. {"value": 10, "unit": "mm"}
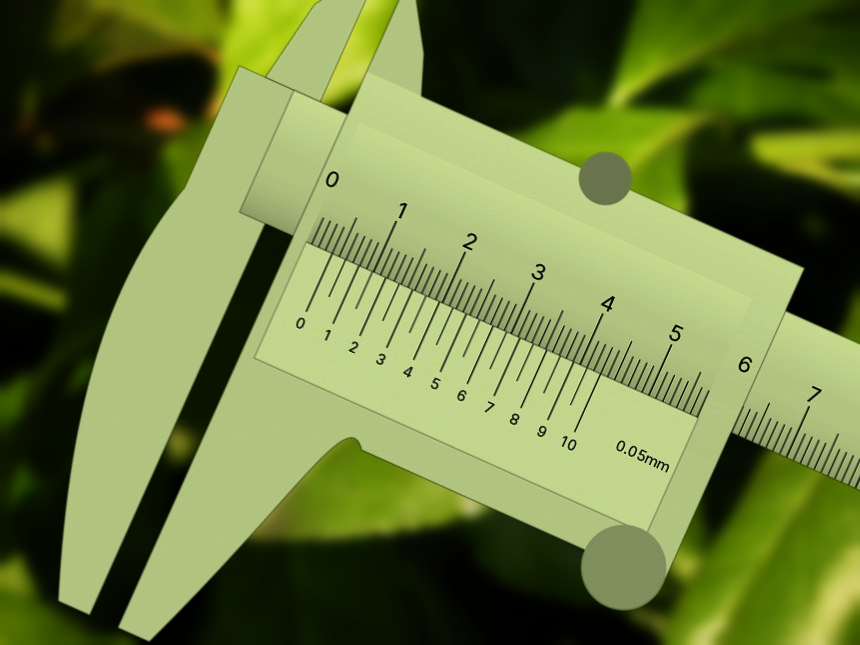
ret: {"value": 4.0, "unit": "mm"}
